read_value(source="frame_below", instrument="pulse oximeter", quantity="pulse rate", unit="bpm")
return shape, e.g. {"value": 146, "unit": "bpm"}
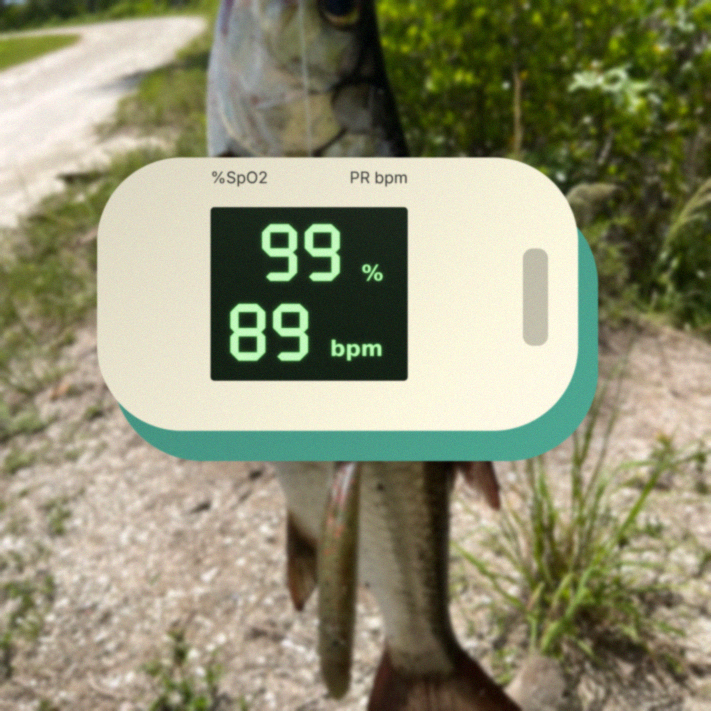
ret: {"value": 89, "unit": "bpm"}
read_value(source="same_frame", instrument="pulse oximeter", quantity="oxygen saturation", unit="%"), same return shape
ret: {"value": 99, "unit": "%"}
